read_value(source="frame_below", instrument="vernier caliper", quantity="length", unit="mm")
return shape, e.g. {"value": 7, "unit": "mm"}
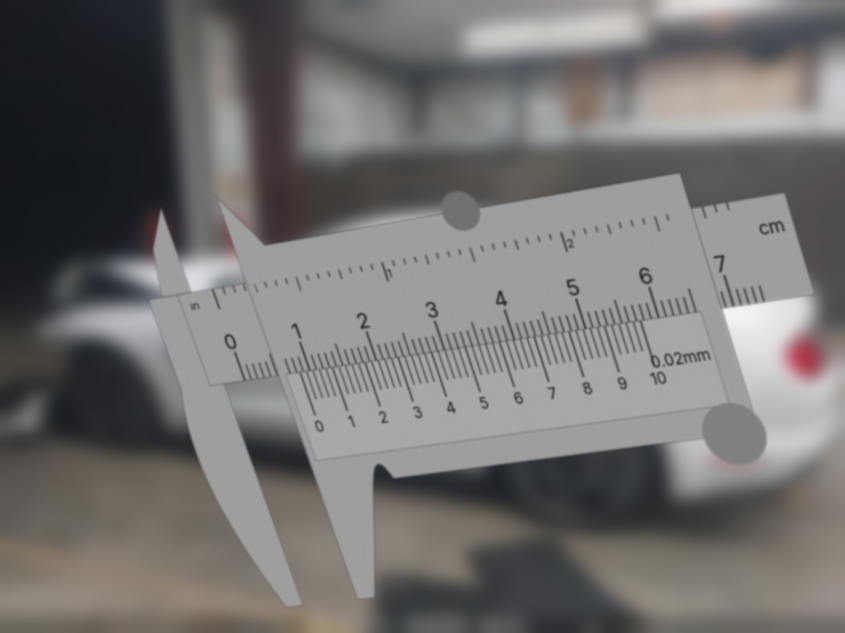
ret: {"value": 8.5, "unit": "mm"}
